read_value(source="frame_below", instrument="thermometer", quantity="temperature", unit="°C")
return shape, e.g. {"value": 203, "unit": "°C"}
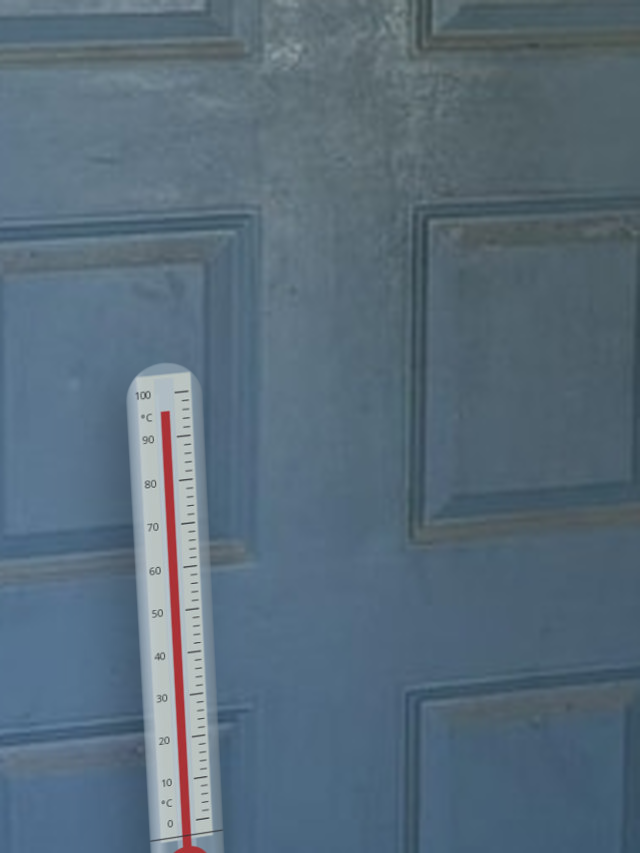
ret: {"value": 96, "unit": "°C"}
